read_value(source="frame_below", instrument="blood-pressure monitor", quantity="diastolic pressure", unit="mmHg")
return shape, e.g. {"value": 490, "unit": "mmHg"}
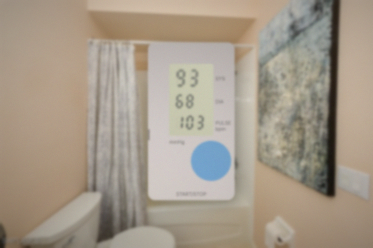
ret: {"value": 68, "unit": "mmHg"}
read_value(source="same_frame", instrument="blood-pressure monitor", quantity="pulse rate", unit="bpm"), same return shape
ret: {"value": 103, "unit": "bpm"}
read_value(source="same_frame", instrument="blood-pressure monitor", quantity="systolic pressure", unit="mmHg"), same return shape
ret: {"value": 93, "unit": "mmHg"}
